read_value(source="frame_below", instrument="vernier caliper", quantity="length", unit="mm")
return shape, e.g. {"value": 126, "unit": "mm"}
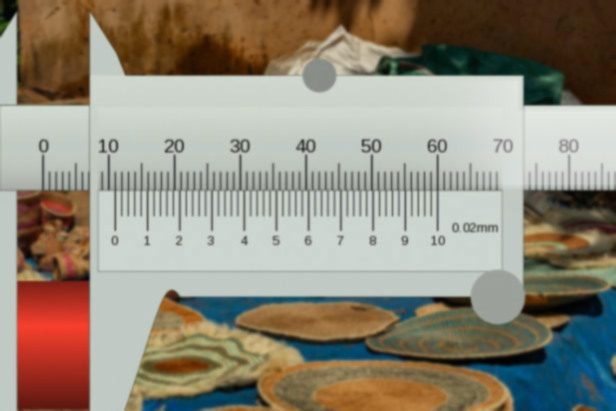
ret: {"value": 11.0, "unit": "mm"}
